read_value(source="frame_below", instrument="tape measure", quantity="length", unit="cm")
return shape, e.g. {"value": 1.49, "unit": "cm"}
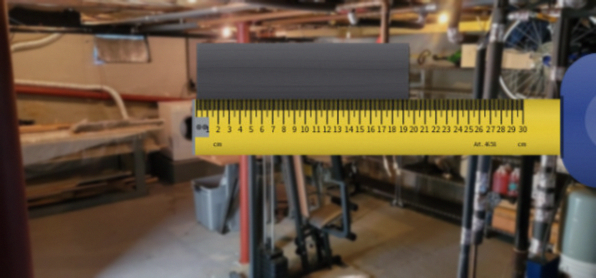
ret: {"value": 19.5, "unit": "cm"}
